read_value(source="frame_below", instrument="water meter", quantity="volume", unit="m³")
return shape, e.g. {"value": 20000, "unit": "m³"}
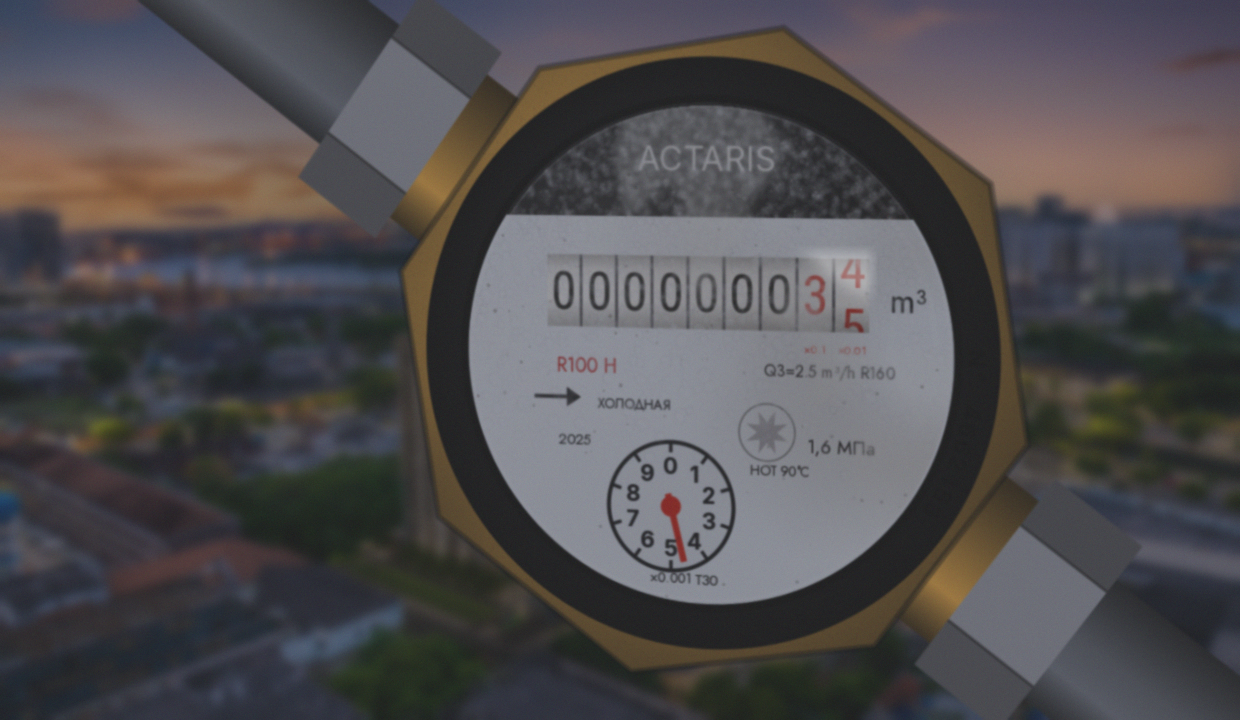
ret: {"value": 0.344, "unit": "m³"}
